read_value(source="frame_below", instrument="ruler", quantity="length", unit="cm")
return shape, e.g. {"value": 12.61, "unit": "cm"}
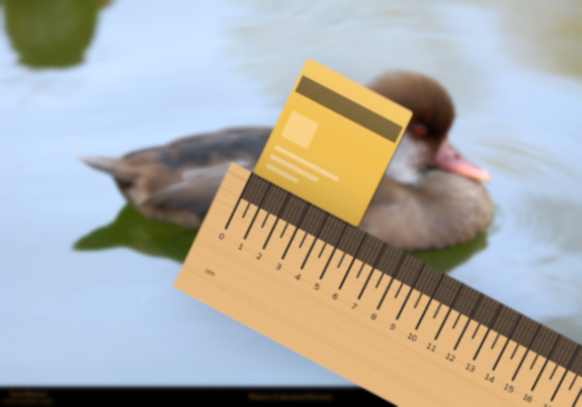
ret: {"value": 5.5, "unit": "cm"}
